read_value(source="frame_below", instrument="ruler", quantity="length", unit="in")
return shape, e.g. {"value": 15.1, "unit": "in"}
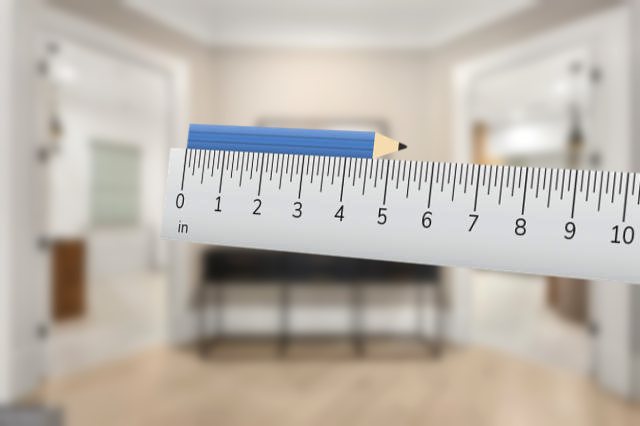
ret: {"value": 5.375, "unit": "in"}
